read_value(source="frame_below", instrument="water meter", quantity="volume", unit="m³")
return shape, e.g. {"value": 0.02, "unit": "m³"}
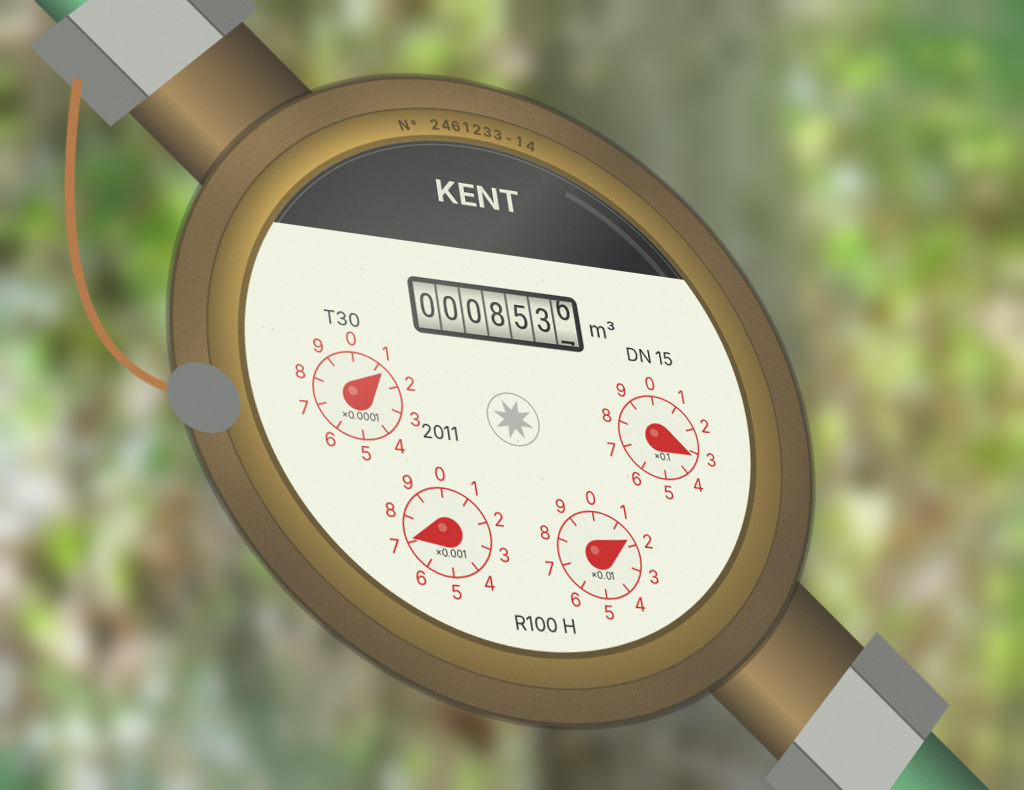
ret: {"value": 8536.3171, "unit": "m³"}
